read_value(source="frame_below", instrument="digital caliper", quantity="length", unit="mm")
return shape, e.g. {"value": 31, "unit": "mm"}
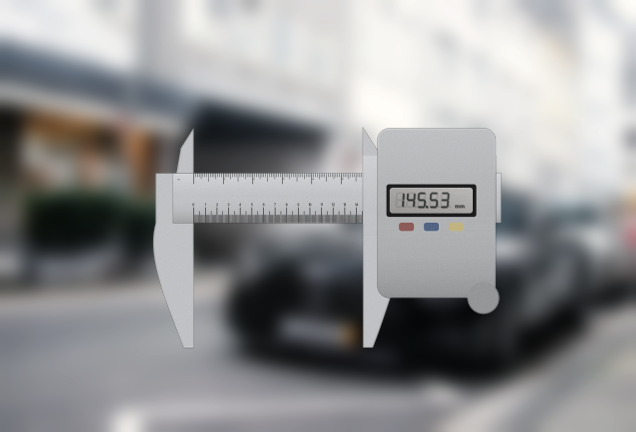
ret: {"value": 145.53, "unit": "mm"}
